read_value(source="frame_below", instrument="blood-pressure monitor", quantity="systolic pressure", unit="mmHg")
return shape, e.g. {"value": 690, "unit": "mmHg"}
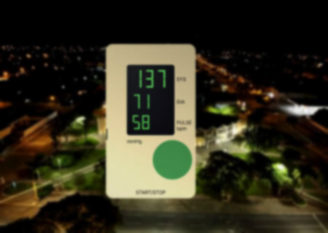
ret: {"value": 137, "unit": "mmHg"}
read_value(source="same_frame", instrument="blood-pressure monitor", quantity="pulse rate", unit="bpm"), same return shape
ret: {"value": 58, "unit": "bpm"}
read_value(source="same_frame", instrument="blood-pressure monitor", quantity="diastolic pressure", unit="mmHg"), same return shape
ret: {"value": 71, "unit": "mmHg"}
